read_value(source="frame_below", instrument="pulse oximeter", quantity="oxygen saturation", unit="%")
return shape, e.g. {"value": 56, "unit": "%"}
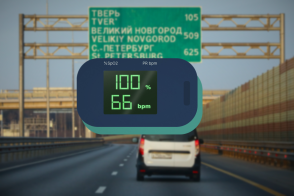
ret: {"value": 100, "unit": "%"}
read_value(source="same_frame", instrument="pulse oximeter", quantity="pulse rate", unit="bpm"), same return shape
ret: {"value": 66, "unit": "bpm"}
